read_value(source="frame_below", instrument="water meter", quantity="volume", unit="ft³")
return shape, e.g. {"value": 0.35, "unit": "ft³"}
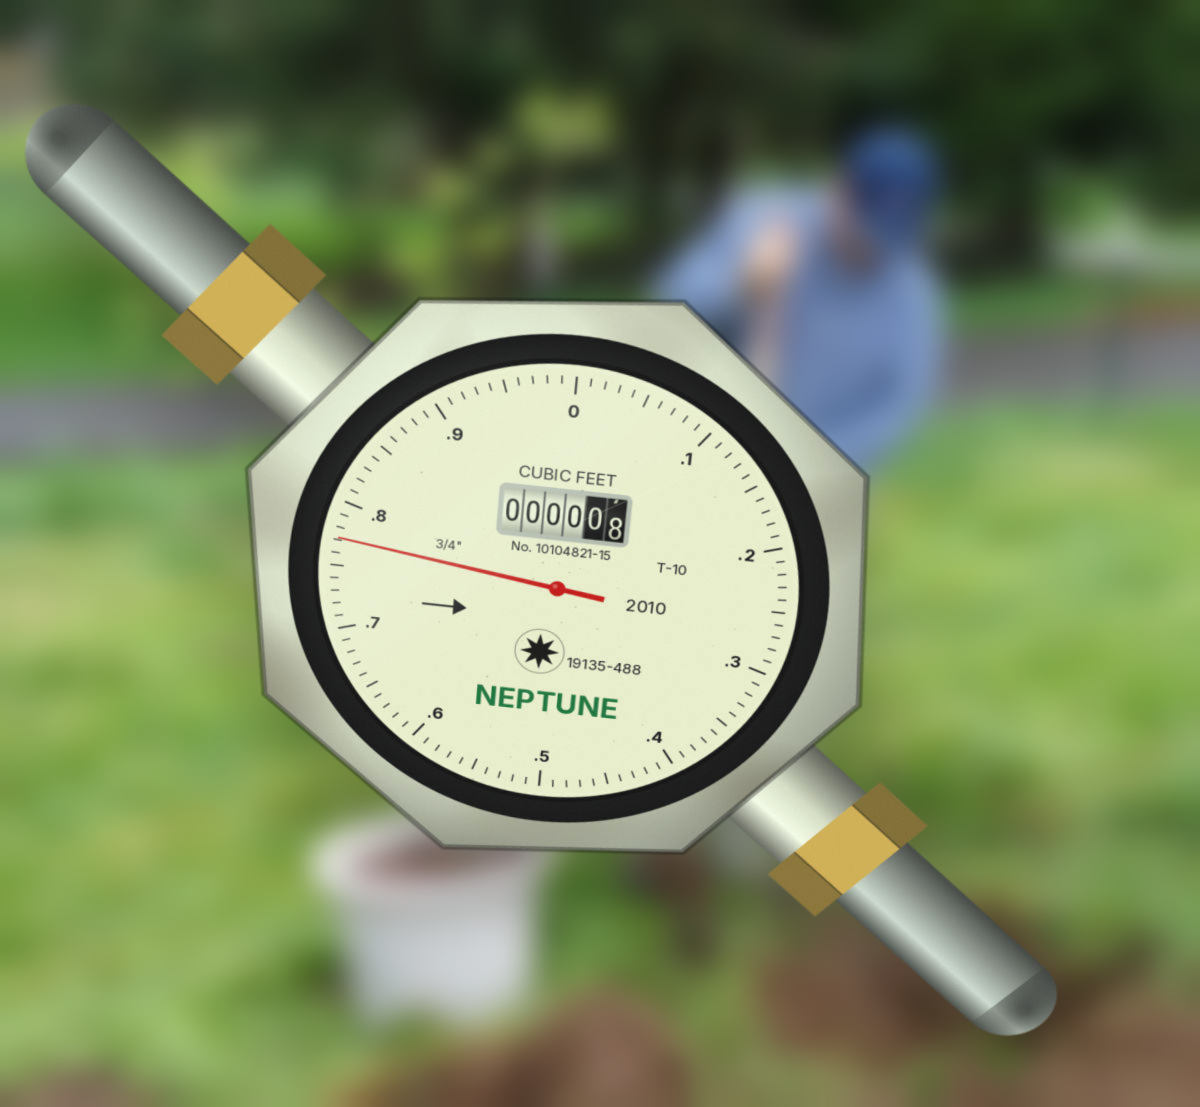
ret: {"value": 7.77, "unit": "ft³"}
